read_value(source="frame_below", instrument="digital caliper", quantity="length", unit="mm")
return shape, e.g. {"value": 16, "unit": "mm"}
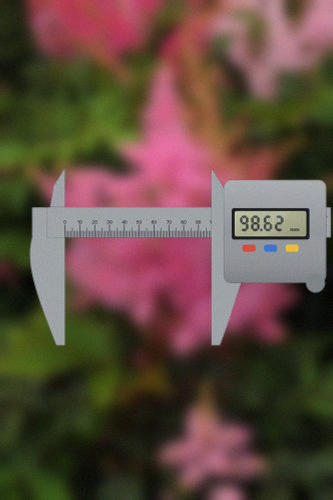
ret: {"value": 98.62, "unit": "mm"}
